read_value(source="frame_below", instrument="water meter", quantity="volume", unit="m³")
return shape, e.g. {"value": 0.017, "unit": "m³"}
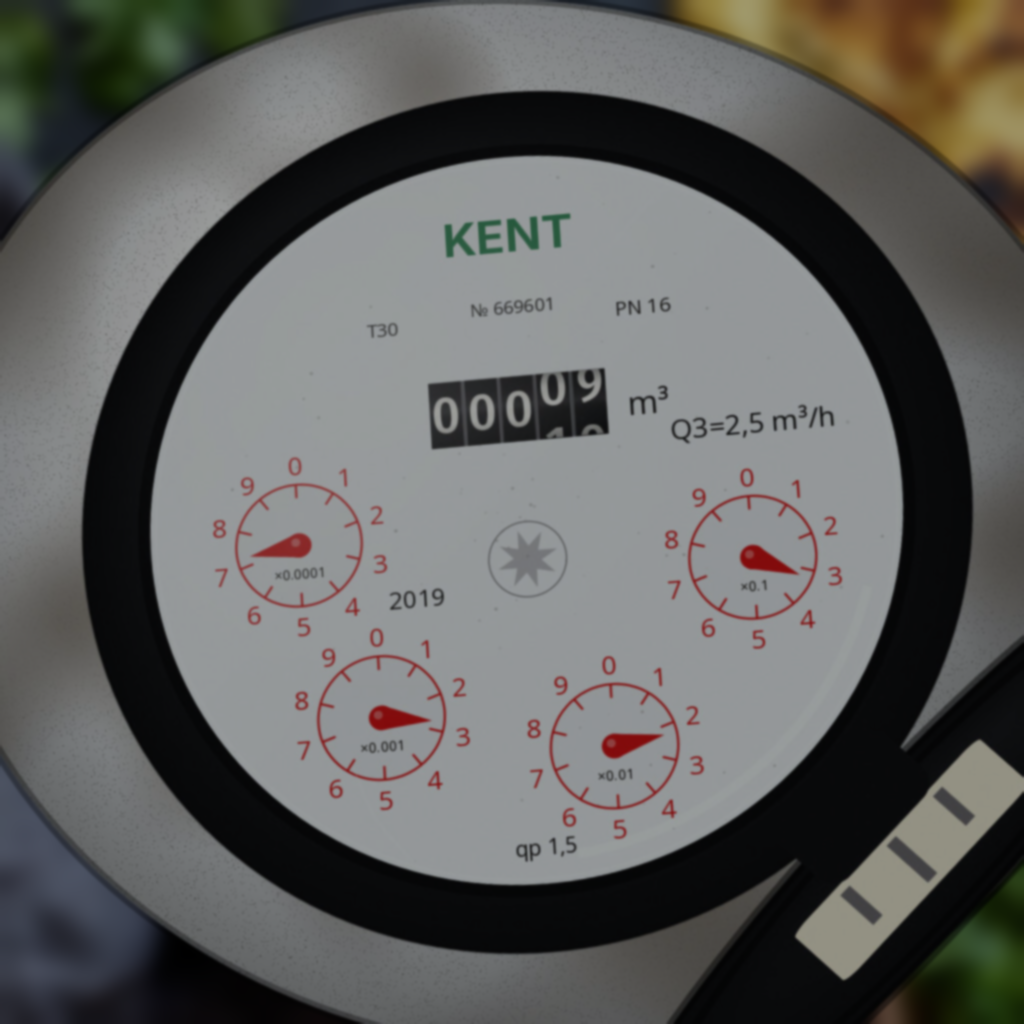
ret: {"value": 9.3227, "unit": "m³"}
